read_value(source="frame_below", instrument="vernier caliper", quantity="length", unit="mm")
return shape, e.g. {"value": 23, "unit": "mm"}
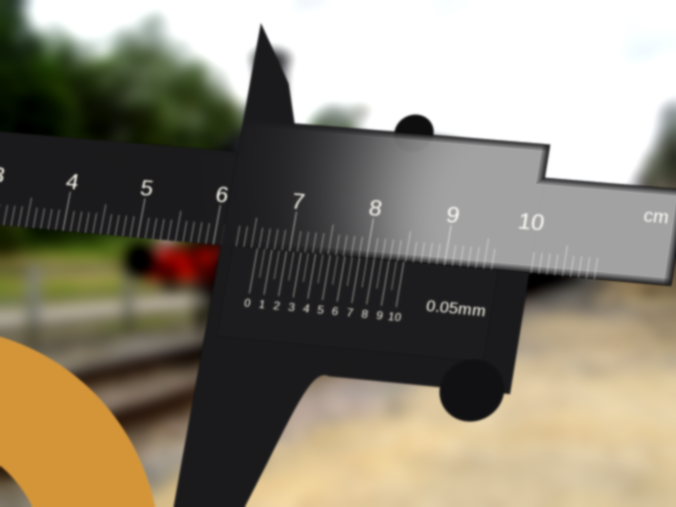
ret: {"value": 65.8, "unit": "mm"}
